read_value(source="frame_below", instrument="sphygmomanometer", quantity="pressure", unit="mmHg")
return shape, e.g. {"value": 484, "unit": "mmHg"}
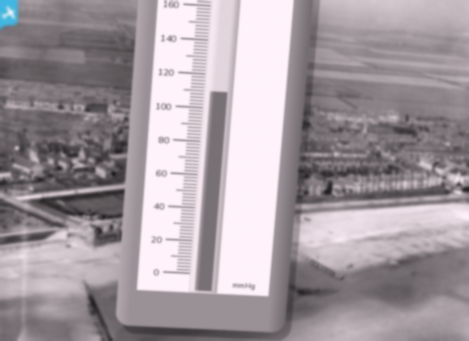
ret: {"value": 110, "unit": "mmHg"}
